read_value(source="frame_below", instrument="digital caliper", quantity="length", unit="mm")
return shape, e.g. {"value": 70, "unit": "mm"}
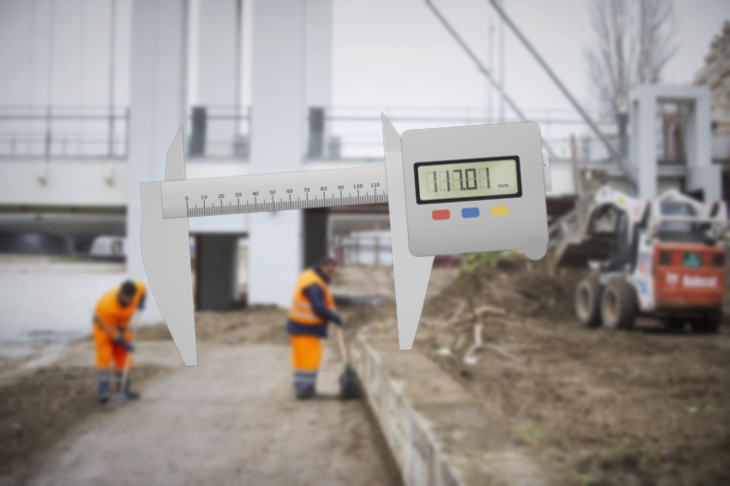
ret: {"value": 117.01, "unit": "mm"}
